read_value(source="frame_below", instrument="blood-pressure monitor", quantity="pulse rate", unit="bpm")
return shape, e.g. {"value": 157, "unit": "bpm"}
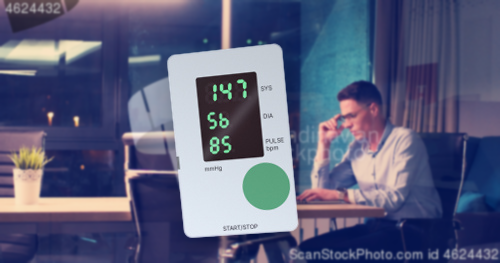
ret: {"value": 85, "unit": "bpm"}
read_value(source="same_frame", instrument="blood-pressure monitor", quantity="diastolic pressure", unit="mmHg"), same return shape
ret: {"value": 56, "unit": "mmHg"}
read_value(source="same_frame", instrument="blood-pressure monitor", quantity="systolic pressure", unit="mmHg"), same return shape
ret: {"value": 147, "unit": "mmHg"}
